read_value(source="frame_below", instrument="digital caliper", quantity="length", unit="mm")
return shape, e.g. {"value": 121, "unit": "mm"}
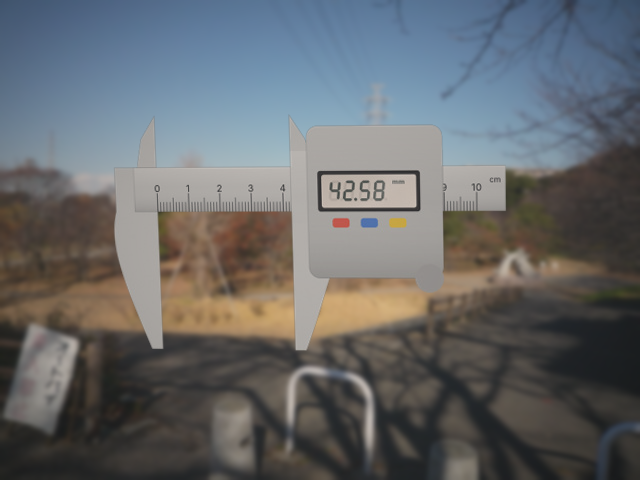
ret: {"value": 42.58, "unit": "mm"}
